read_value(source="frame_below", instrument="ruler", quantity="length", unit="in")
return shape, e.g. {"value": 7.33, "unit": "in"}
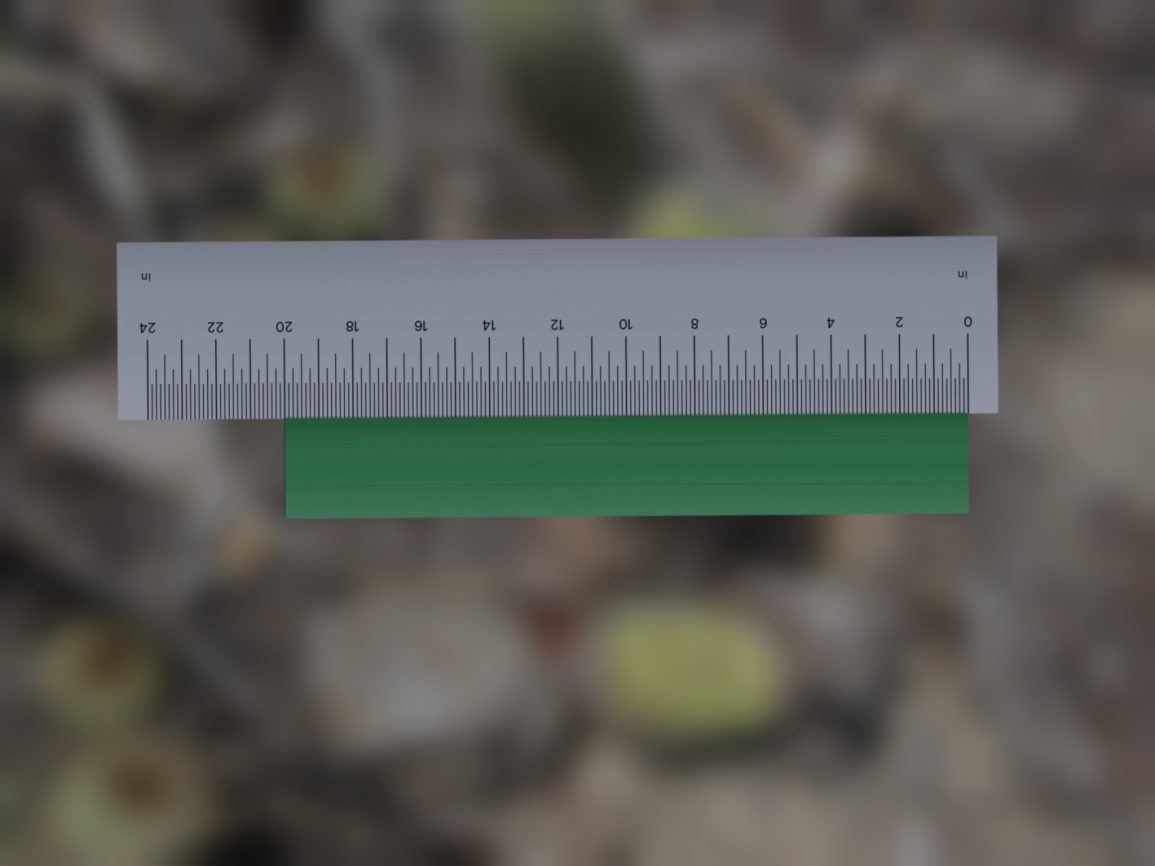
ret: {"value": 20, "unit": "in"}
